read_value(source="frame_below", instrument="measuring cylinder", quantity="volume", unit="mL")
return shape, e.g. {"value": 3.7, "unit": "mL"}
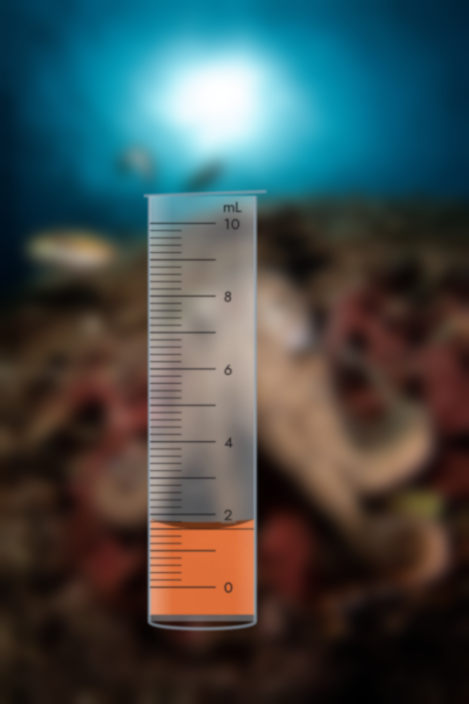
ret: {"value": 1.6, "unit": "mL"}
